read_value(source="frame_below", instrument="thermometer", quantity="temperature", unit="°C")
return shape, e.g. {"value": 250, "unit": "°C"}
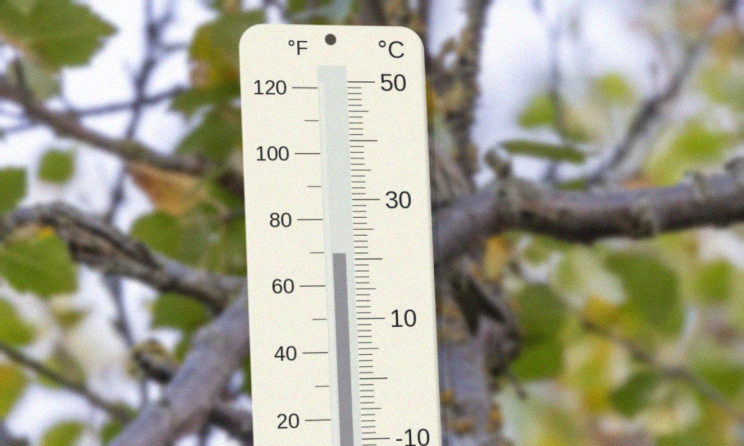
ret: {"value": 21, "unit": "°C"}
